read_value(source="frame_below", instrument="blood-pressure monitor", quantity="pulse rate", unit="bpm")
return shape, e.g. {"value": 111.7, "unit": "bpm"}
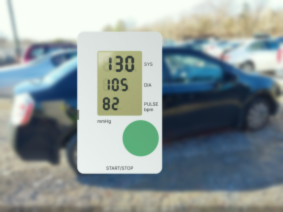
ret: {"value": 82, "unit": "bpm"}
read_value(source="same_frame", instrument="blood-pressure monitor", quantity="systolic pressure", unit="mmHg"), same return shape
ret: {"value": 130, "unit": "mmHg"}
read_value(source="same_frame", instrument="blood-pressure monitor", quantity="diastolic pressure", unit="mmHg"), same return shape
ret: {"value": 105, "unit": "mmHg"}
